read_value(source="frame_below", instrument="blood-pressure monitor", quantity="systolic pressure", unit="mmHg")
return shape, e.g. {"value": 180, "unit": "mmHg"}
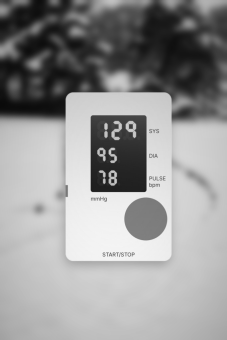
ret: {"value": 129, "unit": "mmHg"}
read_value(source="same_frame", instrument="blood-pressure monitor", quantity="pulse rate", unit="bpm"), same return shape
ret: {"value": 78, "unit": "bpm"}
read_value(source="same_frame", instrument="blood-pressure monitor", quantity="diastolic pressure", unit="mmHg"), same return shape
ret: {"value": 95, "unit": "mmHg"}
